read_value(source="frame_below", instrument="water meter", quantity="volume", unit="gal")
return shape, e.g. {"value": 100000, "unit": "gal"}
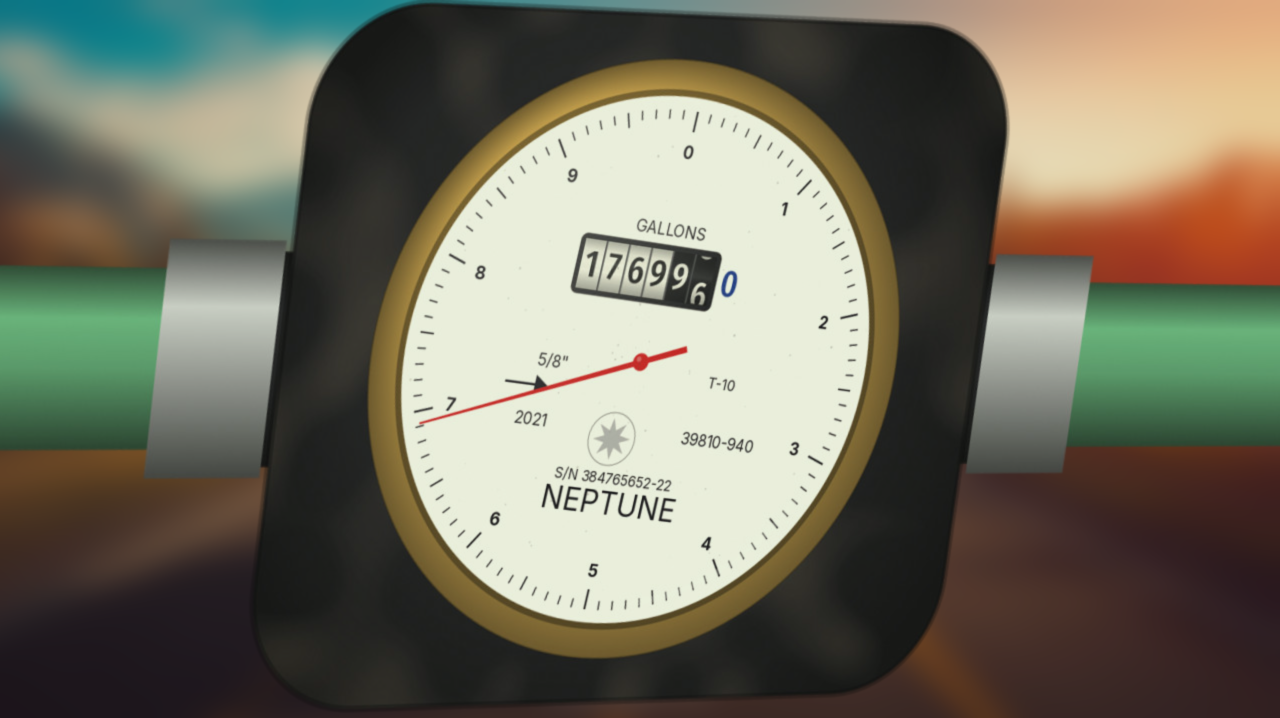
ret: {"value": 1769956.9, "unit": "gal"}
